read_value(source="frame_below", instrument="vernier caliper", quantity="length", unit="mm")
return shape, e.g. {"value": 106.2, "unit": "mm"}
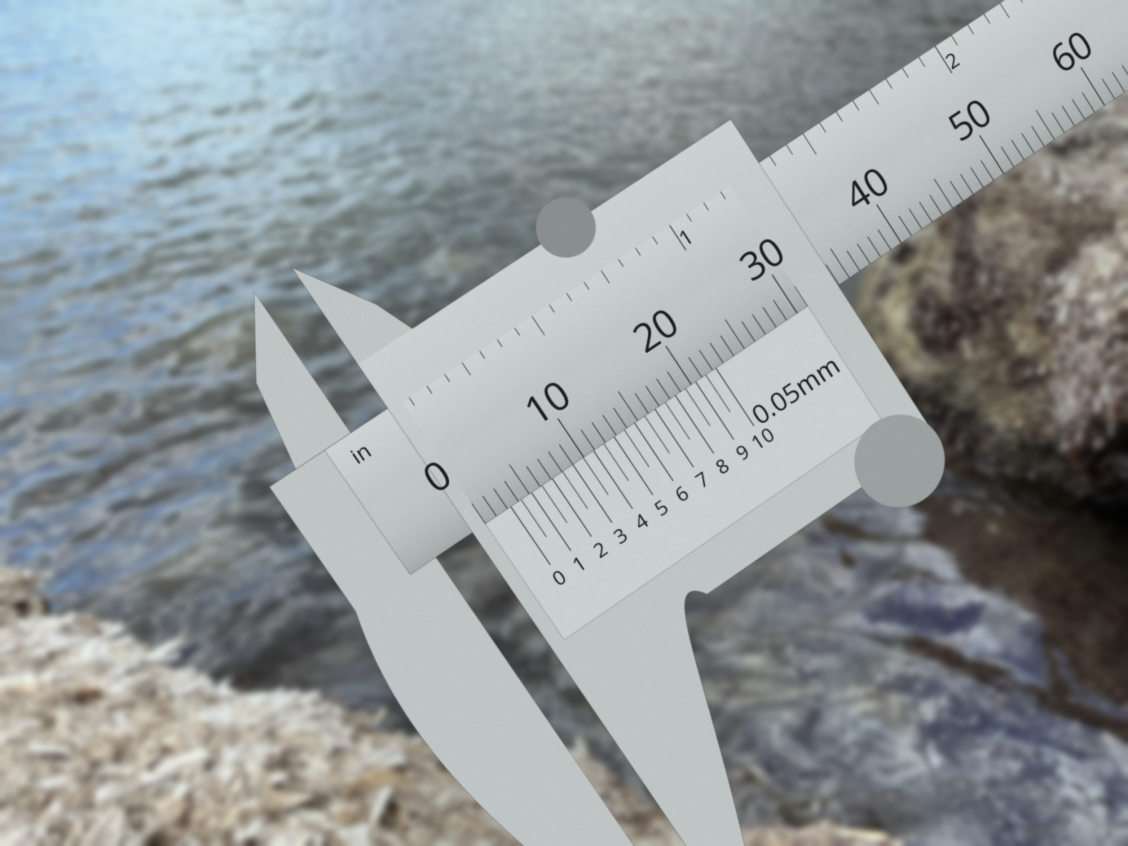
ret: {"value": 3.3, "unit": "mm"}
